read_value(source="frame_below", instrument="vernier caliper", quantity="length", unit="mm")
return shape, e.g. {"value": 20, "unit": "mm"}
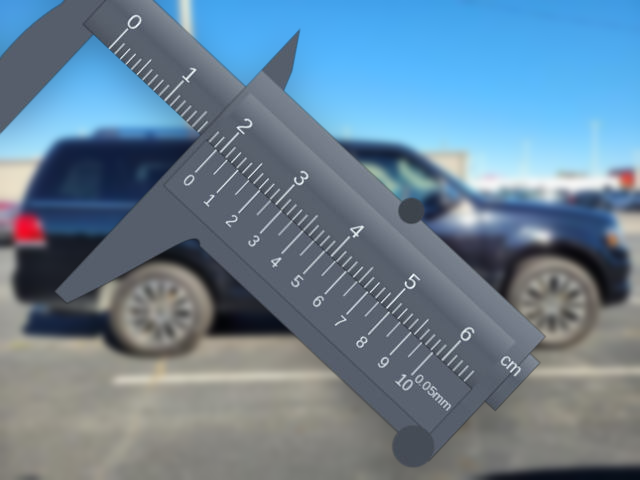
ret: {"value": 19.4, "unit": "mm"}
